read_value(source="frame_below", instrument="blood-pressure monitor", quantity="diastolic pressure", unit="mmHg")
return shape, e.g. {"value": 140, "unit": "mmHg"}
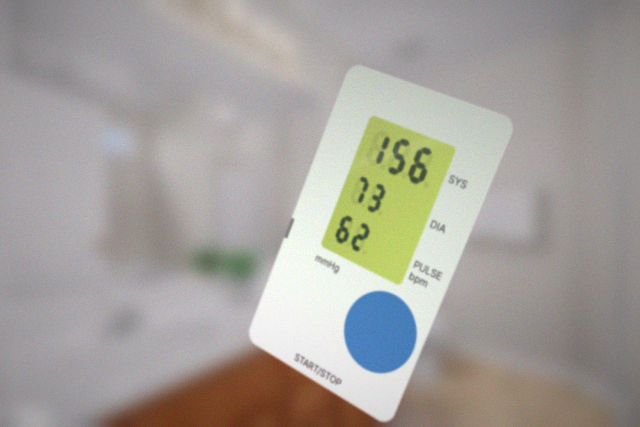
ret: {"value": 73, "unit": "mmHg"}
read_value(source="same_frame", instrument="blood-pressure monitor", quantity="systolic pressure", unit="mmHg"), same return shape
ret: {"value": 156, "unit": "mmHg"}
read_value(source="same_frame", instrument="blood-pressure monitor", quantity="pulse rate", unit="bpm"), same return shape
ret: {"value": 62, "unit": "bpm"}
